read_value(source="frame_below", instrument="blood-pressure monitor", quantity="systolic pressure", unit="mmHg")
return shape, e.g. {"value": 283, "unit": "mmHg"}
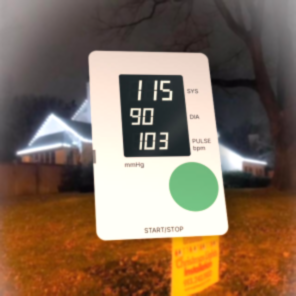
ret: {"value": 115, "unit": "mmHg"}
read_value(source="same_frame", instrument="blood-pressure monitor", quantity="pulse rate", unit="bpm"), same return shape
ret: {"value": 103, "unit": "bpm"}
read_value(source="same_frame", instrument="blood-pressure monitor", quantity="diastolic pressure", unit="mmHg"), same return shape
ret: {"value": 90, "unit": "mmHg"}
